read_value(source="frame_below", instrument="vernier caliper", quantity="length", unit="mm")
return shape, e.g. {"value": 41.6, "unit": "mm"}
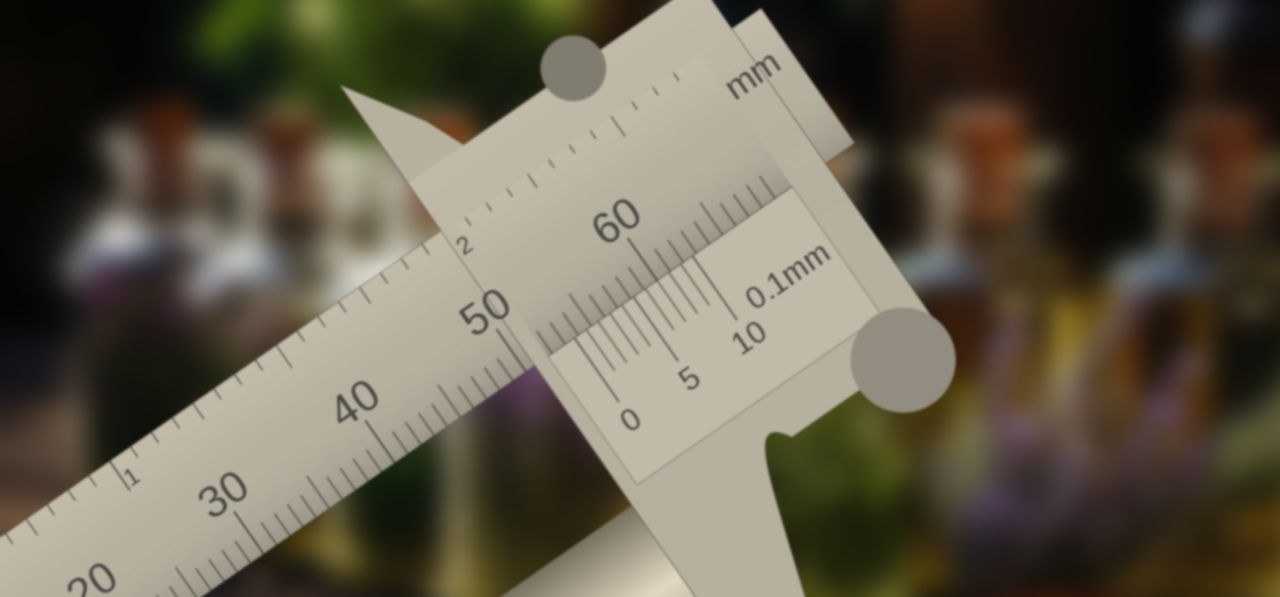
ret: {"value": 53.7, "unit": "mm"}
